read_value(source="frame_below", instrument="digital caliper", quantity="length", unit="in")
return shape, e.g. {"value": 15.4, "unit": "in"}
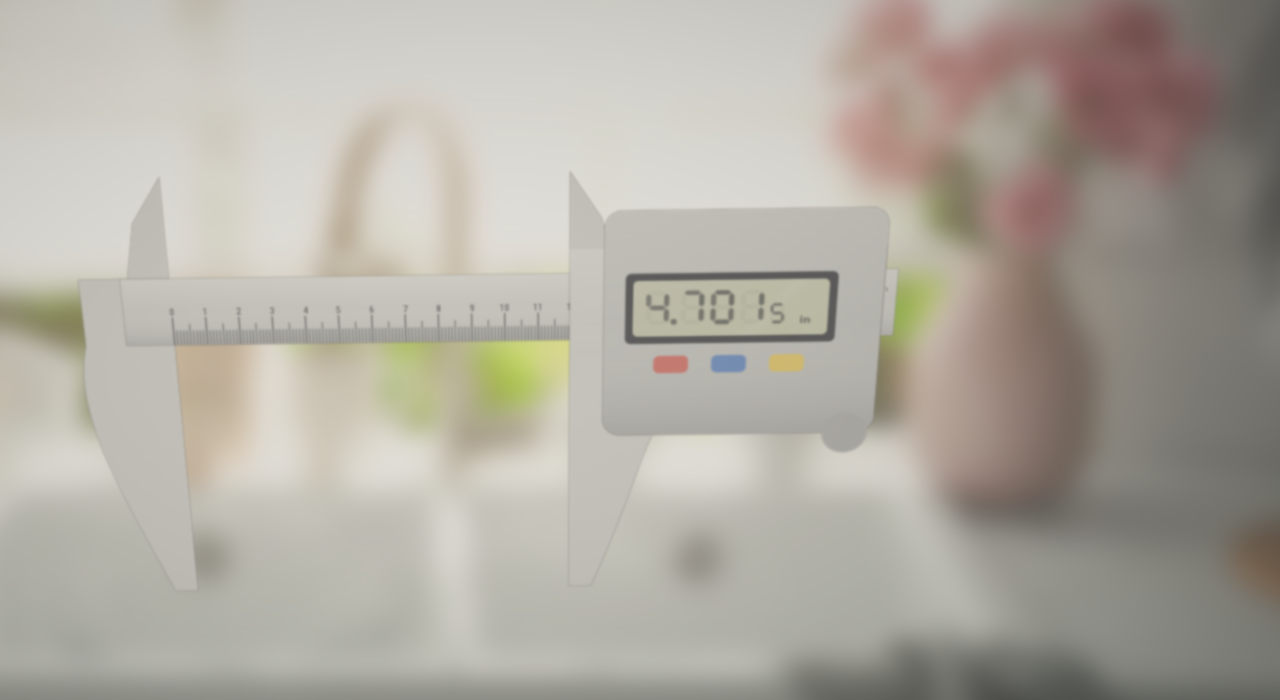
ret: {"value": 4.7015, "unit": "in"}
